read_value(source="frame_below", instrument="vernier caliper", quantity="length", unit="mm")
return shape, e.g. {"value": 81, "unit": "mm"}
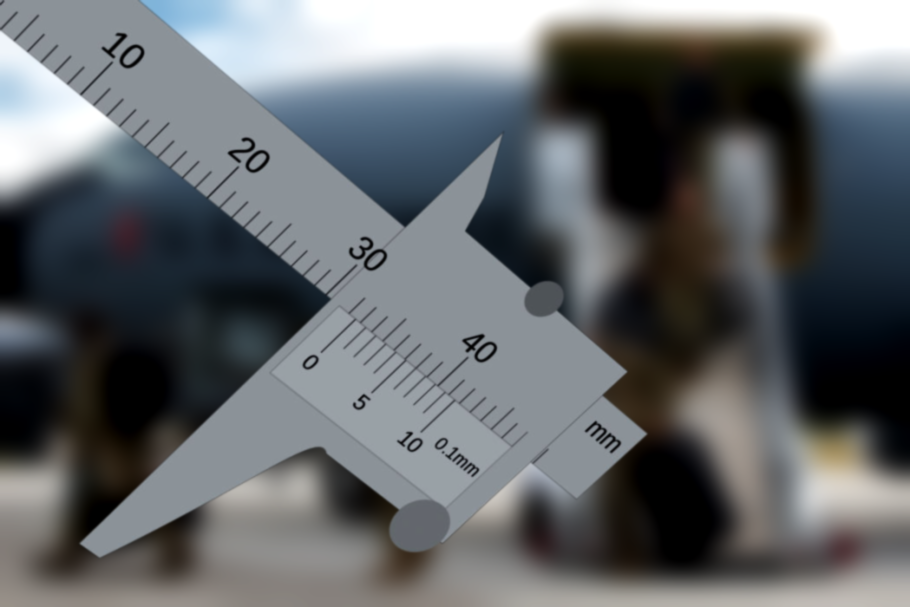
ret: {"value": 32.6, "unit": "mm"}
